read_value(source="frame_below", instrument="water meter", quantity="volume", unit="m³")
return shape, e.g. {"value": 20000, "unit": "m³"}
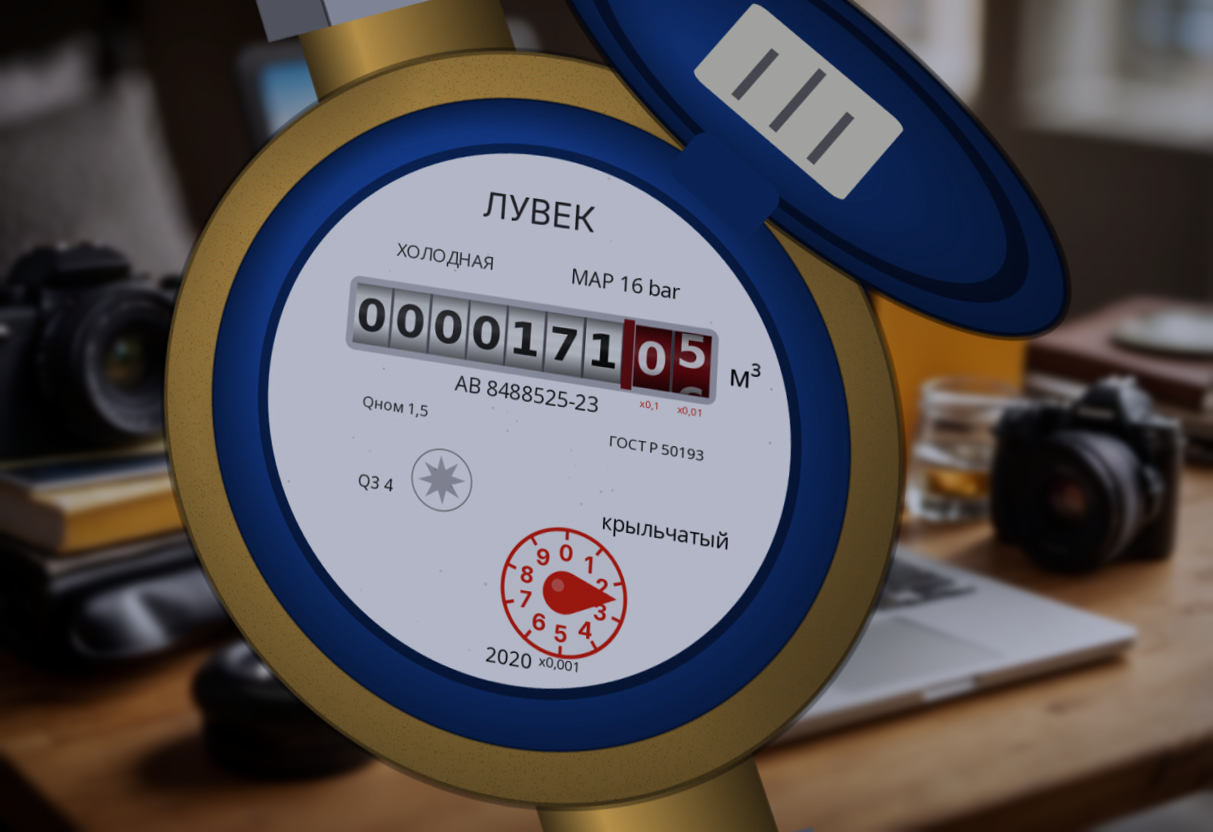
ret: {"value": 171.052, "unit": "m³"}
